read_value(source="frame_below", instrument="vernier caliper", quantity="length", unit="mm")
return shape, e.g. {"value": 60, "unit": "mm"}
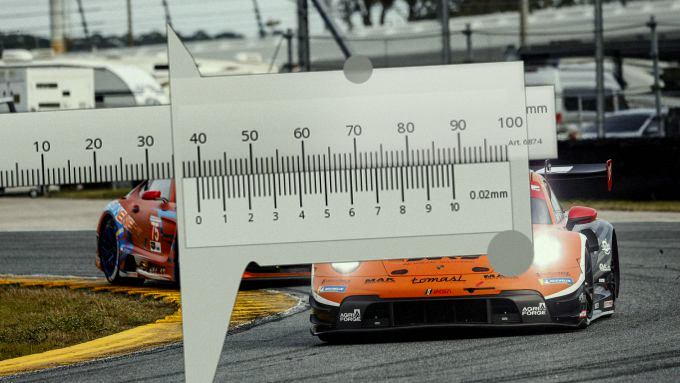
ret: {"value": 39.5, "unit": "mm"}
